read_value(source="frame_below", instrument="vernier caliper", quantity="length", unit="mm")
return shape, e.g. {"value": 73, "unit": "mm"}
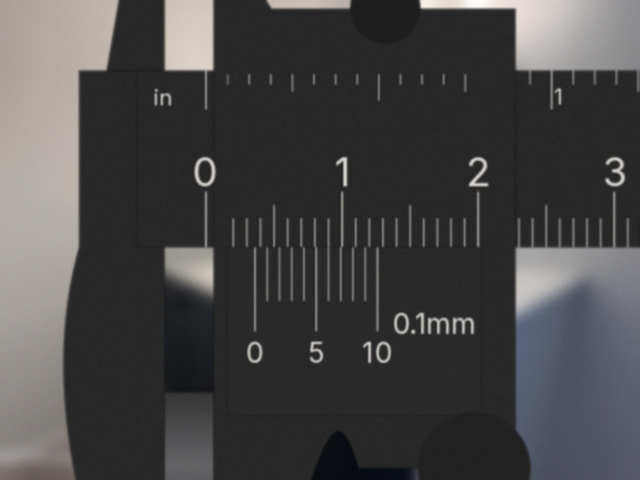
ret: {"value": 3.6, "unit": "mm"}
